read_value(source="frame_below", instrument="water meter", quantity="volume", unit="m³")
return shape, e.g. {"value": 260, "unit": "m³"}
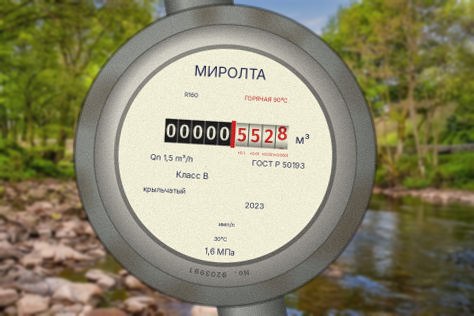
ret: {"value": 0.5528, "unit": "m³"}
